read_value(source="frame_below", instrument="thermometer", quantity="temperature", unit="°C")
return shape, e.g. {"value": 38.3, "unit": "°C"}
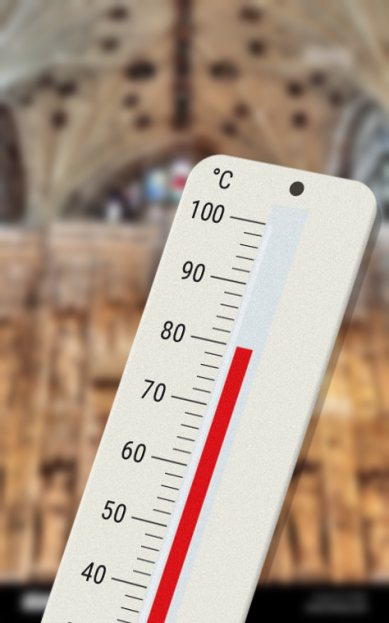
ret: {"value": 80, "unit": "°C"}
